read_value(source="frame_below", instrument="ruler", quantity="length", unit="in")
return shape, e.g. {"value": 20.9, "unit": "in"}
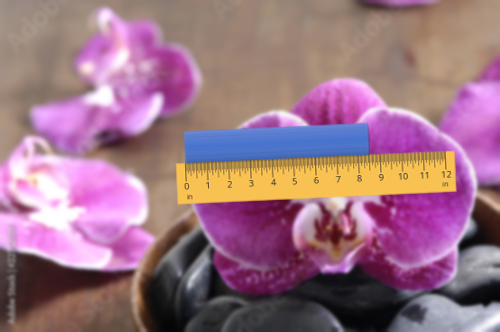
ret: {"value": 8.5, "unit": "in"}
